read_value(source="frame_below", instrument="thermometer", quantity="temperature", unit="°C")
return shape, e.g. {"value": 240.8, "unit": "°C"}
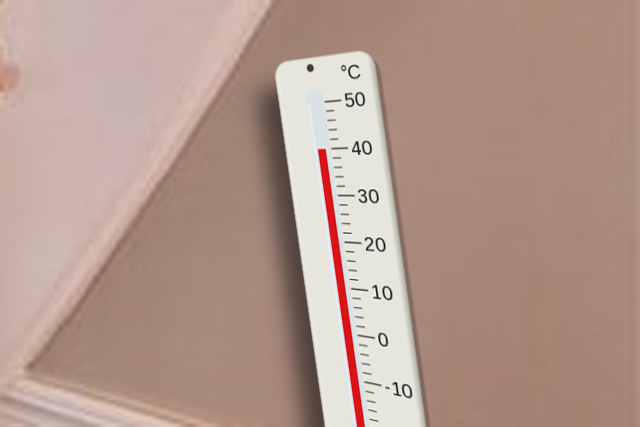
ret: {"value": 40, "unit": "°C"}
